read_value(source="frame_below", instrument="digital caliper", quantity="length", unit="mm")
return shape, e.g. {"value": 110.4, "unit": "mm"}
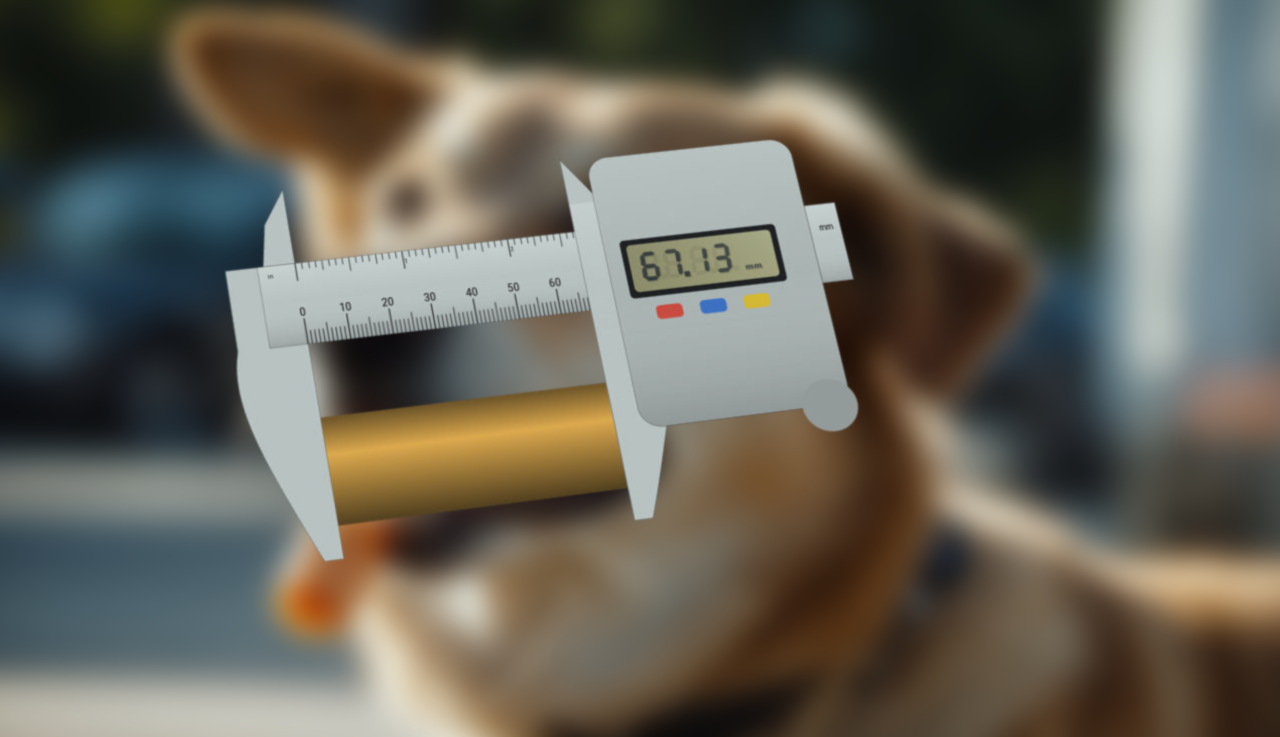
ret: {"value": 67.13, "unit": "mm"}
